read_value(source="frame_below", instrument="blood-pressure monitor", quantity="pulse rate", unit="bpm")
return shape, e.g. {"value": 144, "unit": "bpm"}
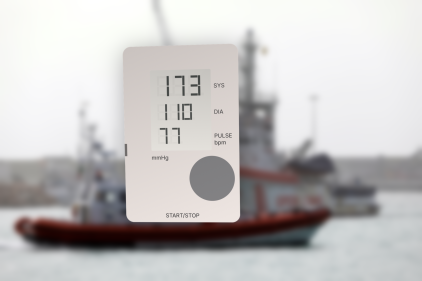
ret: {"value": 77, "unit": "bpm"}
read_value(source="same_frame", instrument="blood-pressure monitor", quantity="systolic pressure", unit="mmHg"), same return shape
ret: {"value": 173, "unit": "mmHg"}
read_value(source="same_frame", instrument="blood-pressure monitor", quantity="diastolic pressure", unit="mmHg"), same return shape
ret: {"value": 110, "unit": "mmHg"}
